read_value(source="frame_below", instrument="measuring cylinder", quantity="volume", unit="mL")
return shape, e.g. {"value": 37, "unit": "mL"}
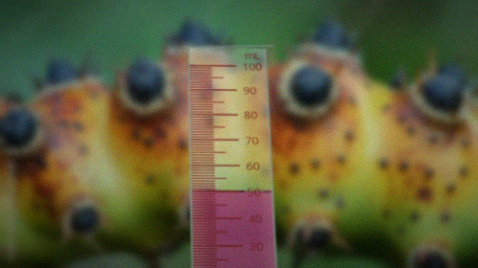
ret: {"value": 50, "unit": "mL"}
